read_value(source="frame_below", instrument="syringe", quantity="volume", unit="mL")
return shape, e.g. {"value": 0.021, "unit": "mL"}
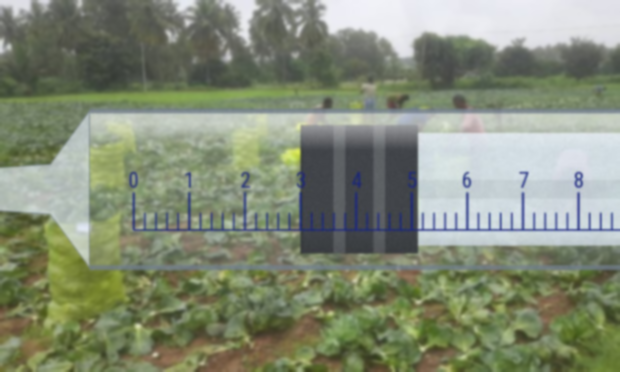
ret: {"value": 3, "unit": "mL"}
